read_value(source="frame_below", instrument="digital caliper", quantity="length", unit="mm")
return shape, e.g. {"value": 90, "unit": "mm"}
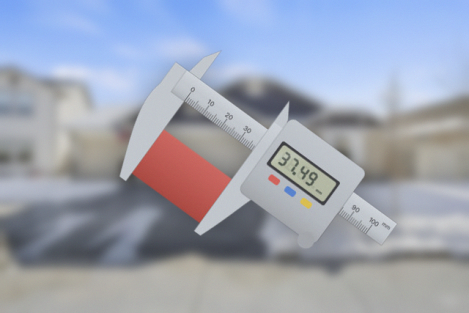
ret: {"value": 37.49, "unit": "mm"}
